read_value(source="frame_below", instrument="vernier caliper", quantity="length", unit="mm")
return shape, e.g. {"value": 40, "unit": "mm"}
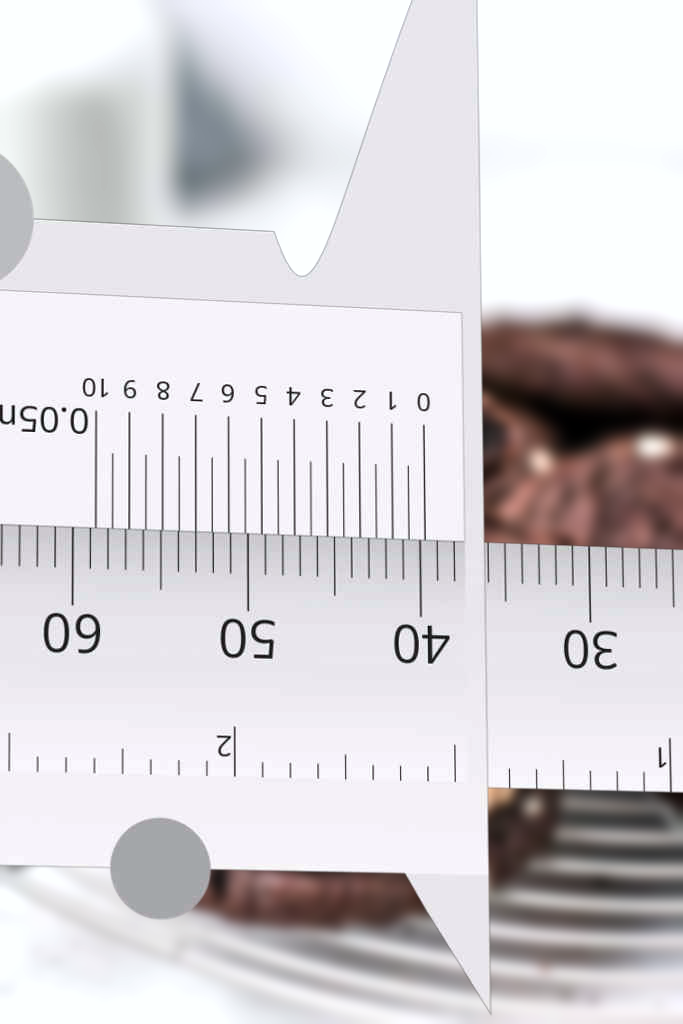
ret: {"value": 39.7, "unit": "mm"}
